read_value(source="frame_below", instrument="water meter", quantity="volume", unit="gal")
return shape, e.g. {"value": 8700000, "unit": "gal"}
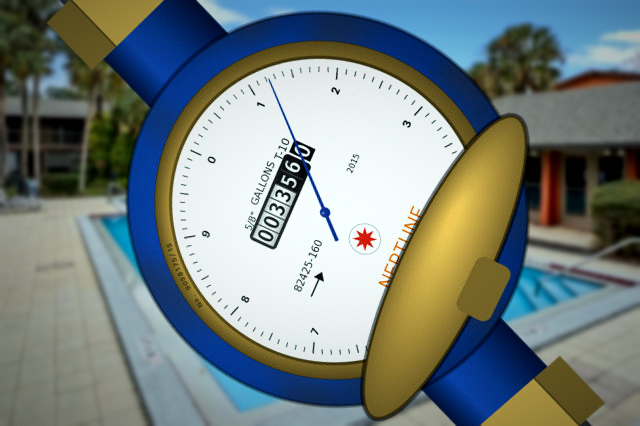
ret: {"value": 33561.2, "unit": "gal"}
